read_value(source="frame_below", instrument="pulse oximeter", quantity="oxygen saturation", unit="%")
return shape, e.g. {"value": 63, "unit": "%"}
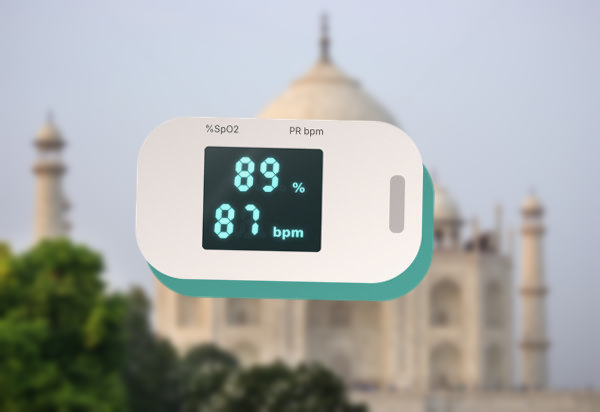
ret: {"value": 89, "unit": "%"}
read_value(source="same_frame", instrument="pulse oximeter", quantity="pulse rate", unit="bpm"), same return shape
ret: {"value": 87, "unit": "bpm"}
